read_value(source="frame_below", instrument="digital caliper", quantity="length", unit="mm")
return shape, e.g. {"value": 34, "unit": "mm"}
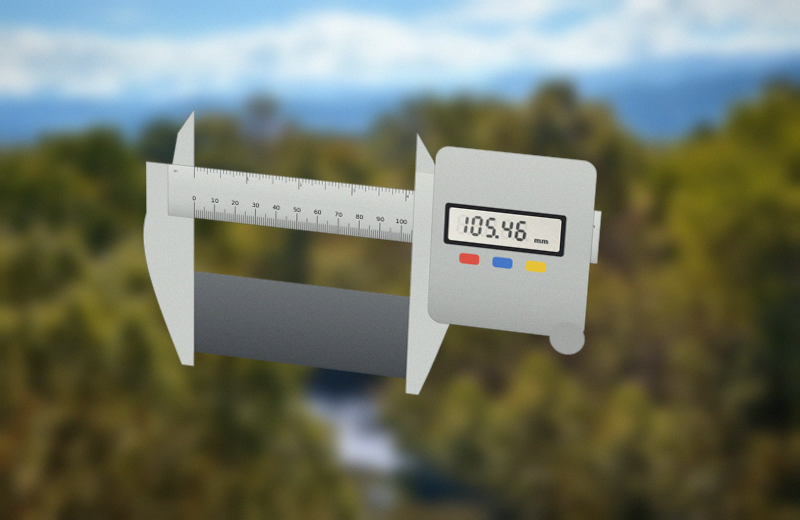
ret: {"value": 105.46, "unit": "mm"}
